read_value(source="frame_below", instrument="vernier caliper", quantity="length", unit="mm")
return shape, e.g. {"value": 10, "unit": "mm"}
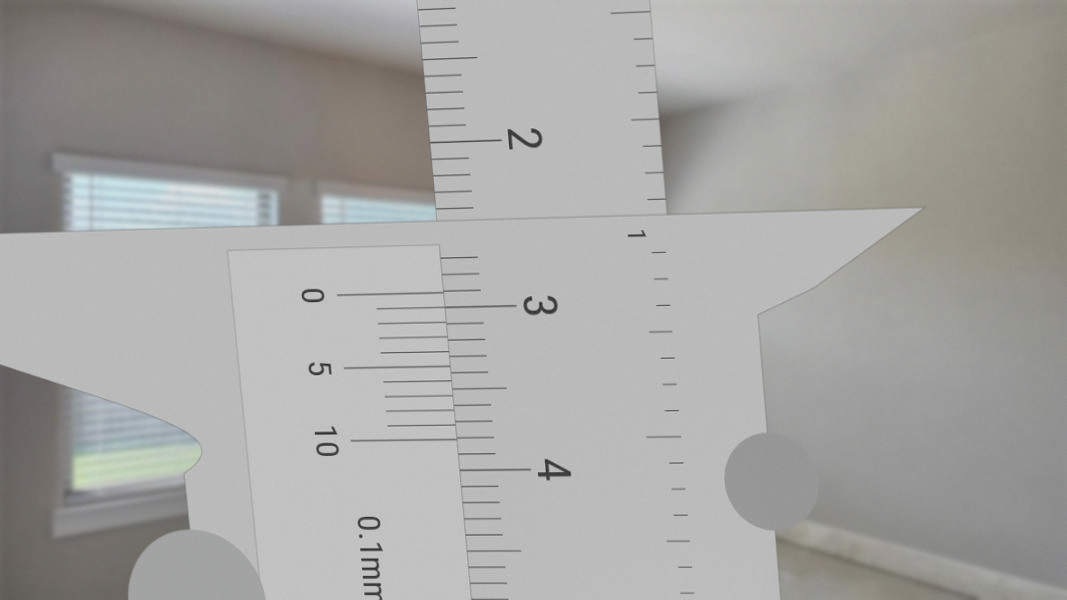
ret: {"value": 29.1, "unit": "mm"}
